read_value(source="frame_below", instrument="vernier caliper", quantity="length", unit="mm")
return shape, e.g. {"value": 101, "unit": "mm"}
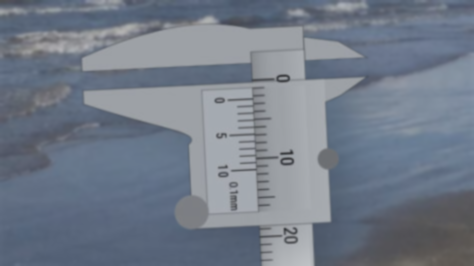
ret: {"value": 2.4, "unit": "mm"}
